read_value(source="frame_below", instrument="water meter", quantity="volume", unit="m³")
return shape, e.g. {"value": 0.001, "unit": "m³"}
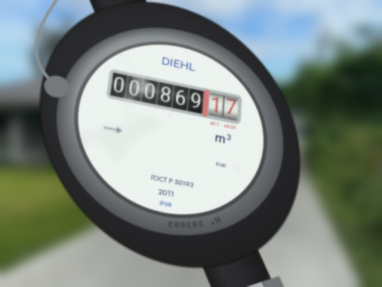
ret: {"value": 869.17, "unit": "m³"}
